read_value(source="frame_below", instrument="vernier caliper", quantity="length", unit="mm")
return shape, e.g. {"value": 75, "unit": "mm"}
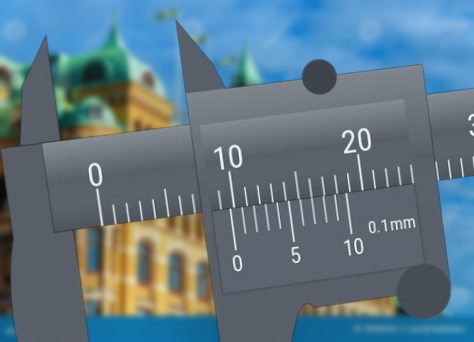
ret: {"value": 9.7, "unit": "mm"}
